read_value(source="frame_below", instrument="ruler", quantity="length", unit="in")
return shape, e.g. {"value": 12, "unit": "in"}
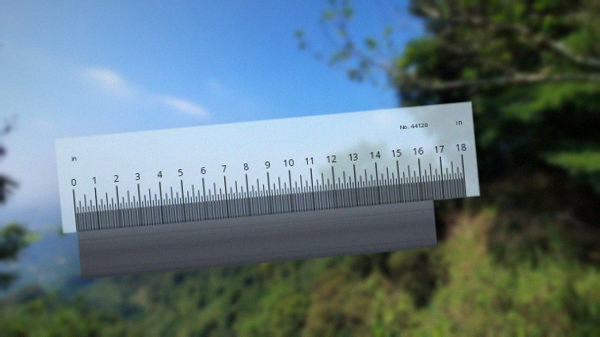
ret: {"value": 16.5, "unit": "in"}
